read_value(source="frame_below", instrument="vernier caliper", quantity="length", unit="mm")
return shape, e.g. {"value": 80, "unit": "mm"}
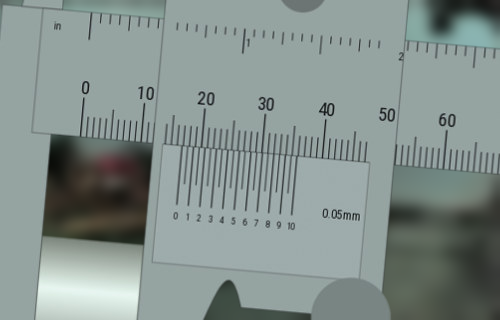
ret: {"value": 16.8, "unit": "mm"}
